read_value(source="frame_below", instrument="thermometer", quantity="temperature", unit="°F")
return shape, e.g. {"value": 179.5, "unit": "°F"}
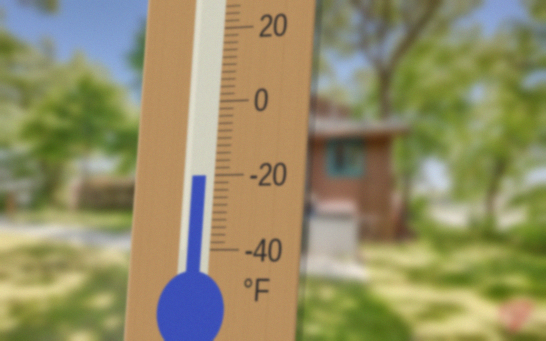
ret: {"value": -20, "unit": "°F"}
